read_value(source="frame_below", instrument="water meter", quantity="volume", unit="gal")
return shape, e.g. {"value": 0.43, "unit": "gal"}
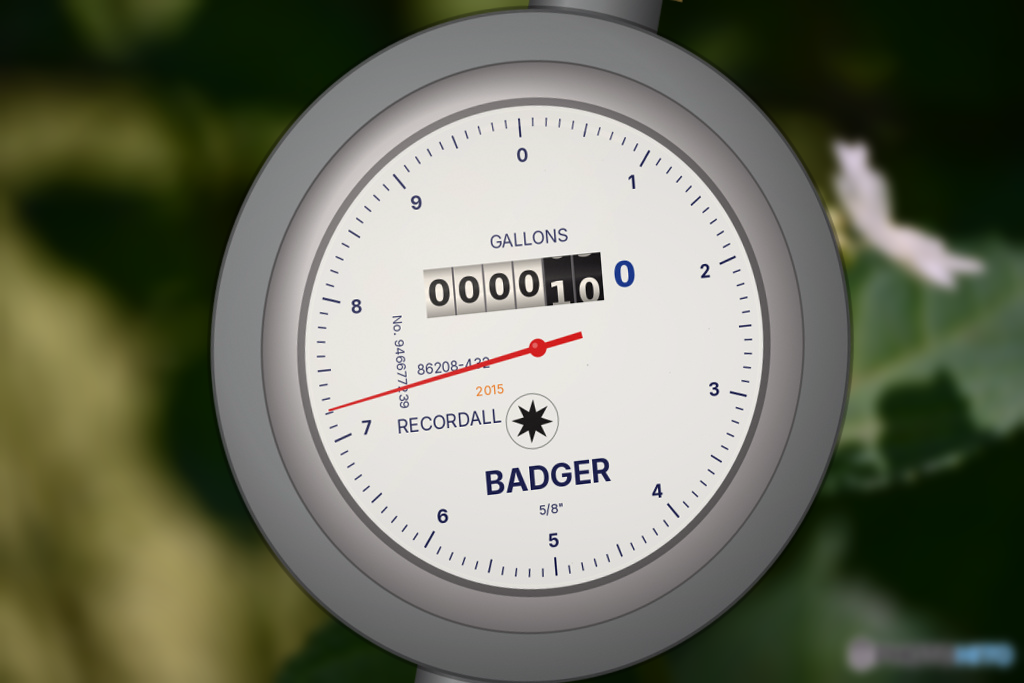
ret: {"value": 97.2, "unit": "gal"}
